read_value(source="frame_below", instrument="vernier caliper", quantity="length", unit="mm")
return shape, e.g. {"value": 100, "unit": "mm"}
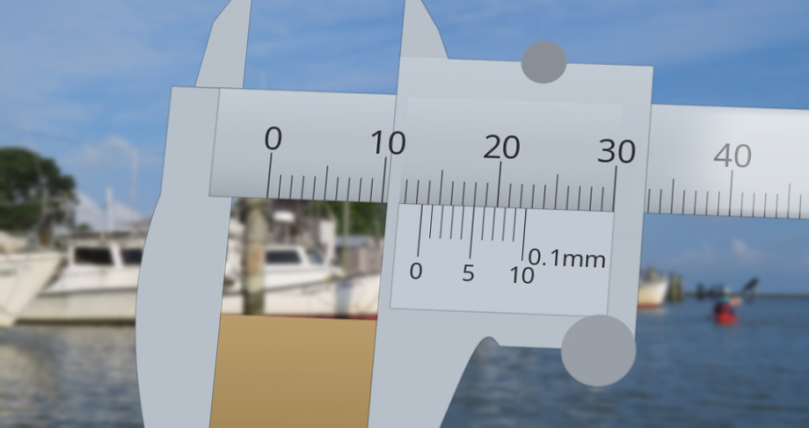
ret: {"value": 13.5, "unit": "mm"}
